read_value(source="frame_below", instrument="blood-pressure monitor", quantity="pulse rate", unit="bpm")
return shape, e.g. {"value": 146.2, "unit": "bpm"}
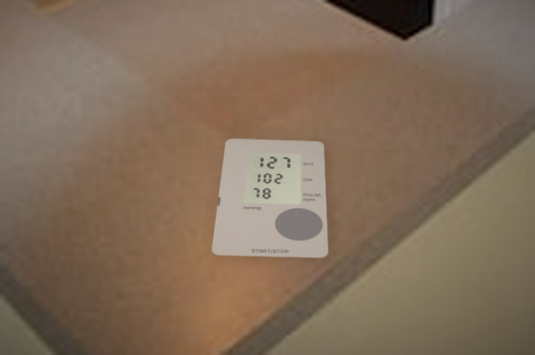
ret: {"value": 78, "unit": "bpm"}
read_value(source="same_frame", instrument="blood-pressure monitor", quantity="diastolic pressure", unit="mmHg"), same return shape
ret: {"value": 102, "unit": "mmHg"}
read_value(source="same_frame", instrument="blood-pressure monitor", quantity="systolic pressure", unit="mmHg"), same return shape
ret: {"value": 127, "unit": "mmHg"}
